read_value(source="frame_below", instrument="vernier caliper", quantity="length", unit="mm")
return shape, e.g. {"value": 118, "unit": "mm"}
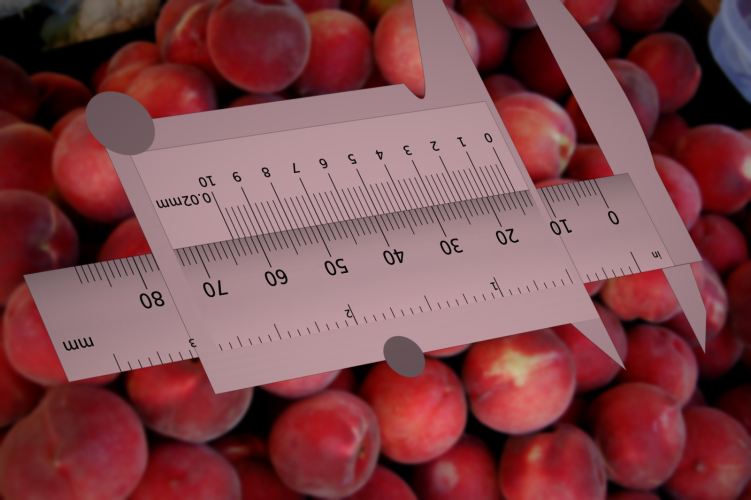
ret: {"value": 14.8, "unit": "mm"}
